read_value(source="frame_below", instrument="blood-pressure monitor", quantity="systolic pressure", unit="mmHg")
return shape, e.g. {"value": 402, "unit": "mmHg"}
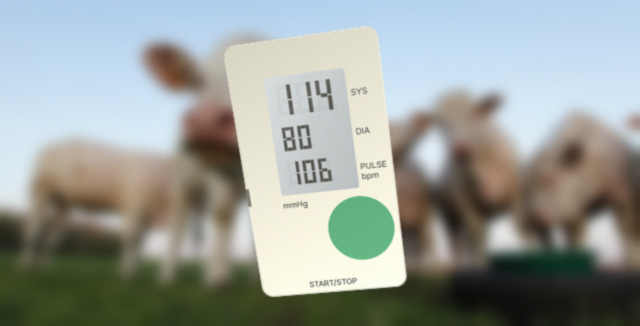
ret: {"value": 114, "unit": "mmHg"}
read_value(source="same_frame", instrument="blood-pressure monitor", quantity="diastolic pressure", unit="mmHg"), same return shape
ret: {"value": 80, "unit": "mmHg"}
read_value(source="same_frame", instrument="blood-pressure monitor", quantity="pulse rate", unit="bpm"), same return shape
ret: {"value": 106, "unit": "bpm"}
